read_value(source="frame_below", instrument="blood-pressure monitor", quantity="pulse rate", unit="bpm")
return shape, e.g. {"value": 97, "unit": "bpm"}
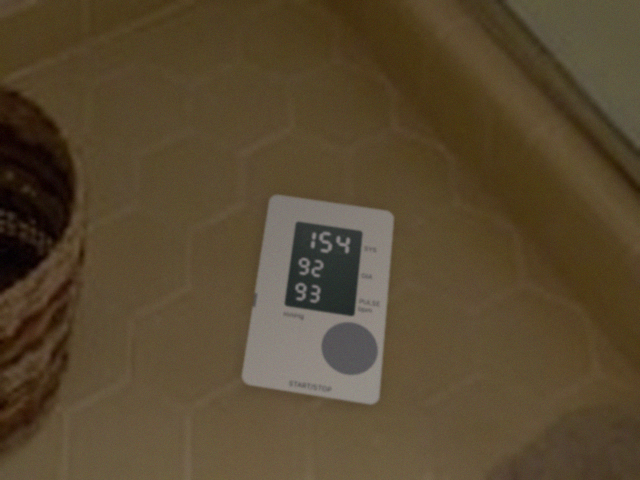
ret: {"value": 93, "unit": "bpm"}
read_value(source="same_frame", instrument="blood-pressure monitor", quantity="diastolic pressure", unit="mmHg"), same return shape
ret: {"value": 92, "unit": "mmHg"}
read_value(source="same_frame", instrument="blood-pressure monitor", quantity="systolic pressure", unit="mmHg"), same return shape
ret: {"value": 154, "unit": "mmHg"}
